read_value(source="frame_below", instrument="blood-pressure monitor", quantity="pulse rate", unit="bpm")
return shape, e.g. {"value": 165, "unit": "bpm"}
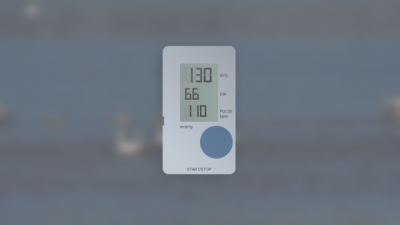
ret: {"value": 110, "unit": "bpm"}
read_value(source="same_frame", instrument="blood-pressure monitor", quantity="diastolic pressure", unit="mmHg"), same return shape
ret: {"value": 66, "unit": "mmHg"}
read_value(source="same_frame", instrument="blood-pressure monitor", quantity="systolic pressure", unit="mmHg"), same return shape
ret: {"value": 130, "unit": "mmHg"}
